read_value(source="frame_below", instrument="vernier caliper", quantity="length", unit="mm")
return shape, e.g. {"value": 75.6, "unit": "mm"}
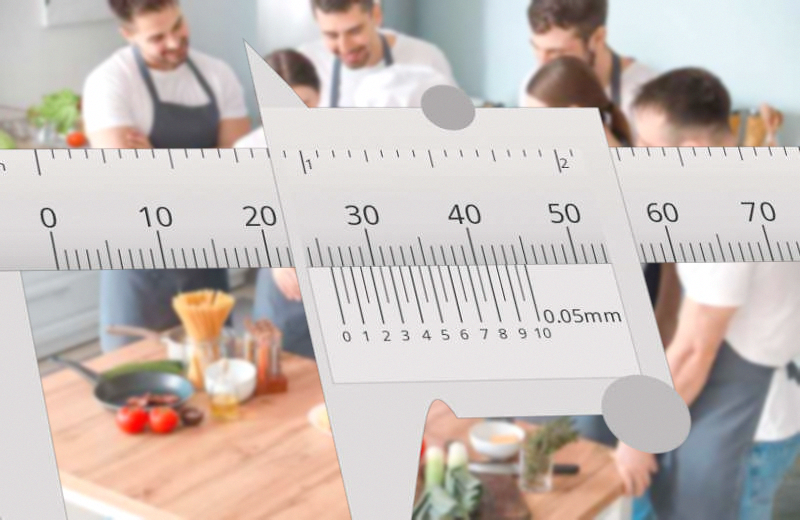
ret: {"value": 25.8, "unit": "mm"}
